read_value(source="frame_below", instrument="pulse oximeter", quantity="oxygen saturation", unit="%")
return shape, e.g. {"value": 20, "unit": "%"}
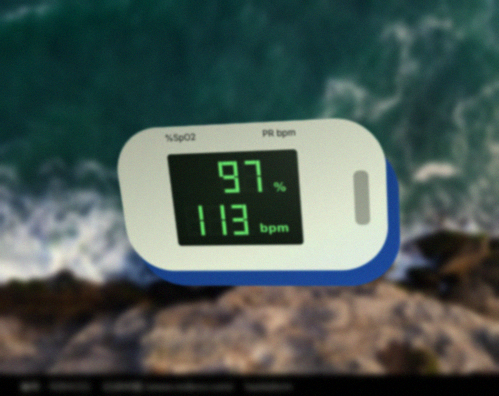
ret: {"value": 97, "unit": "%"}
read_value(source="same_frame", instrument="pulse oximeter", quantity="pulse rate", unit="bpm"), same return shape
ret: {"value": 113, "unit": "bpm"}
